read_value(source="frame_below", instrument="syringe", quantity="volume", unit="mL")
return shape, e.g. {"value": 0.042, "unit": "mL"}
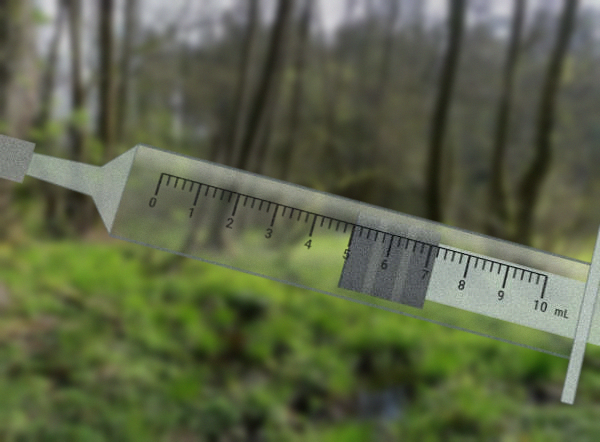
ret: {"value": 5, "unit": "mL"}
